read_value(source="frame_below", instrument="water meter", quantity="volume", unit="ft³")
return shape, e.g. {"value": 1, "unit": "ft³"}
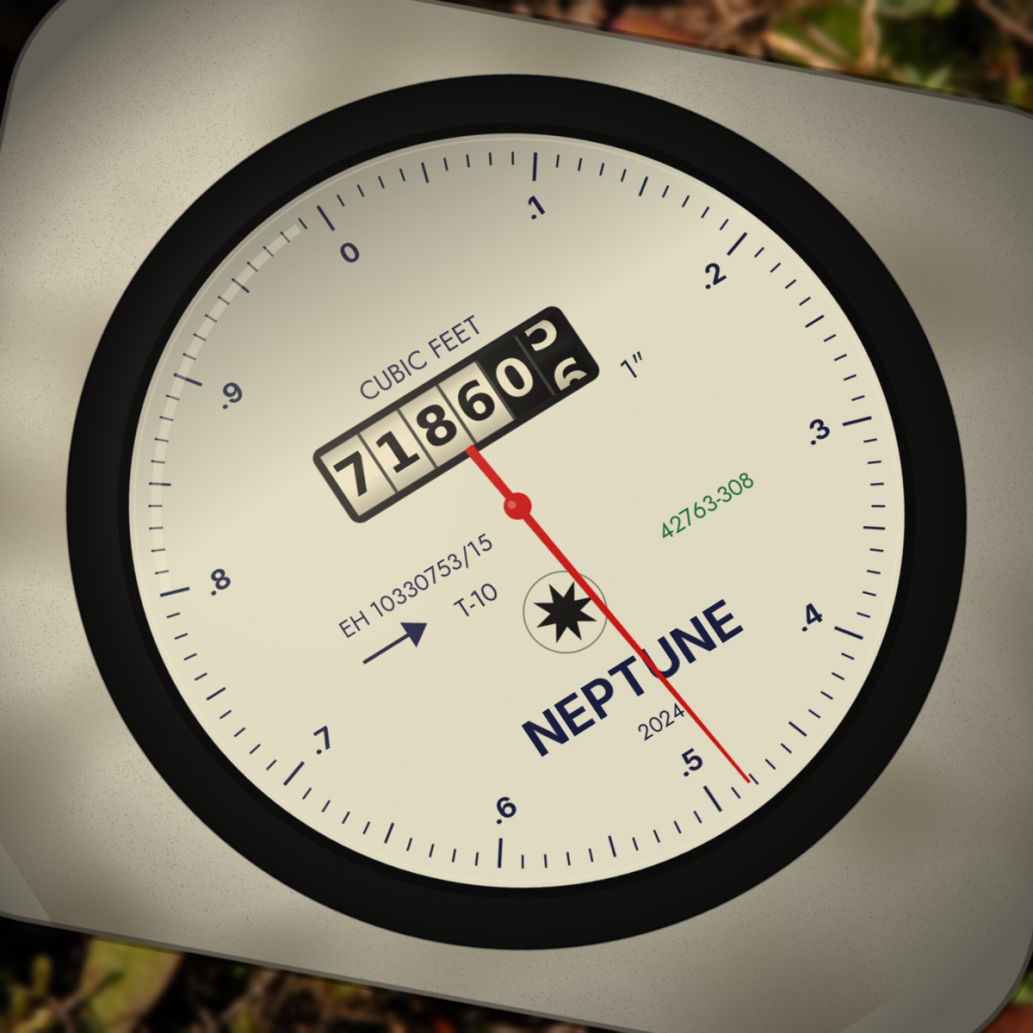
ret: {"value": 718605.48, "unit": "ft³"}
